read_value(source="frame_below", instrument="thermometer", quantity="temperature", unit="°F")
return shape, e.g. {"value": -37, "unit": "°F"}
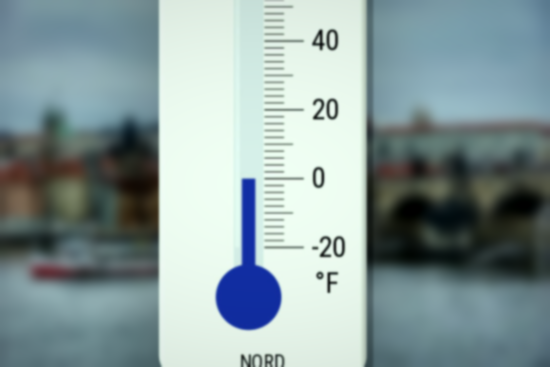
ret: {"value": 0, "unit": "°F"}
